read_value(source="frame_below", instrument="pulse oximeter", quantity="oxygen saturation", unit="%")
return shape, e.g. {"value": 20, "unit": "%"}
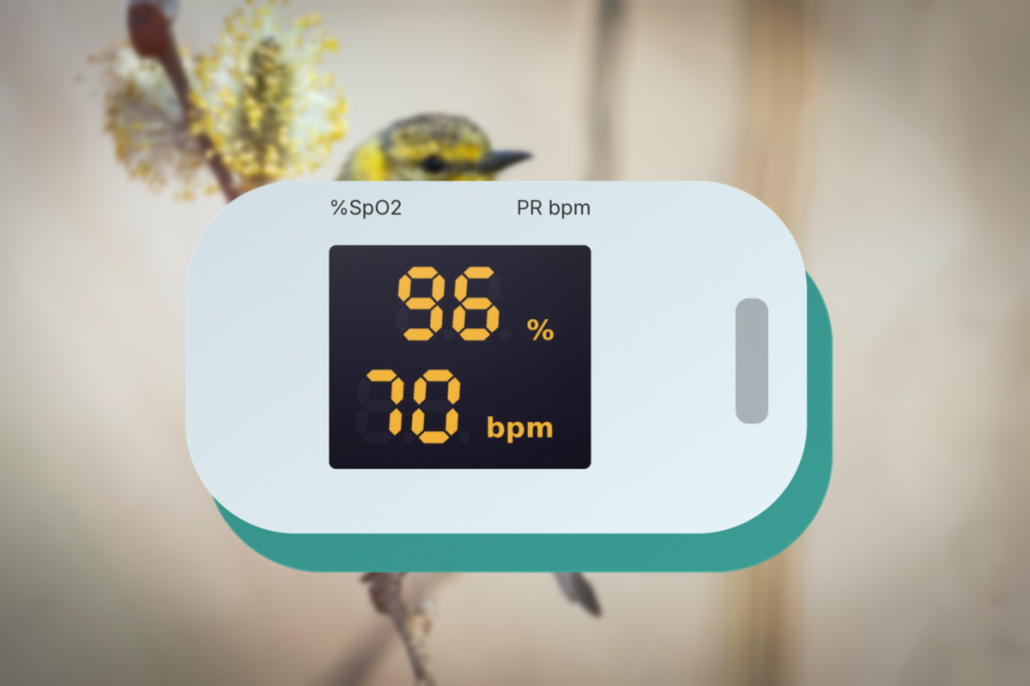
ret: {"value": 96, "unit": "%"}
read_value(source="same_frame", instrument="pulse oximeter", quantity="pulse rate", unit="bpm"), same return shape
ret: {"value": 70, "unit": "bpm"}
